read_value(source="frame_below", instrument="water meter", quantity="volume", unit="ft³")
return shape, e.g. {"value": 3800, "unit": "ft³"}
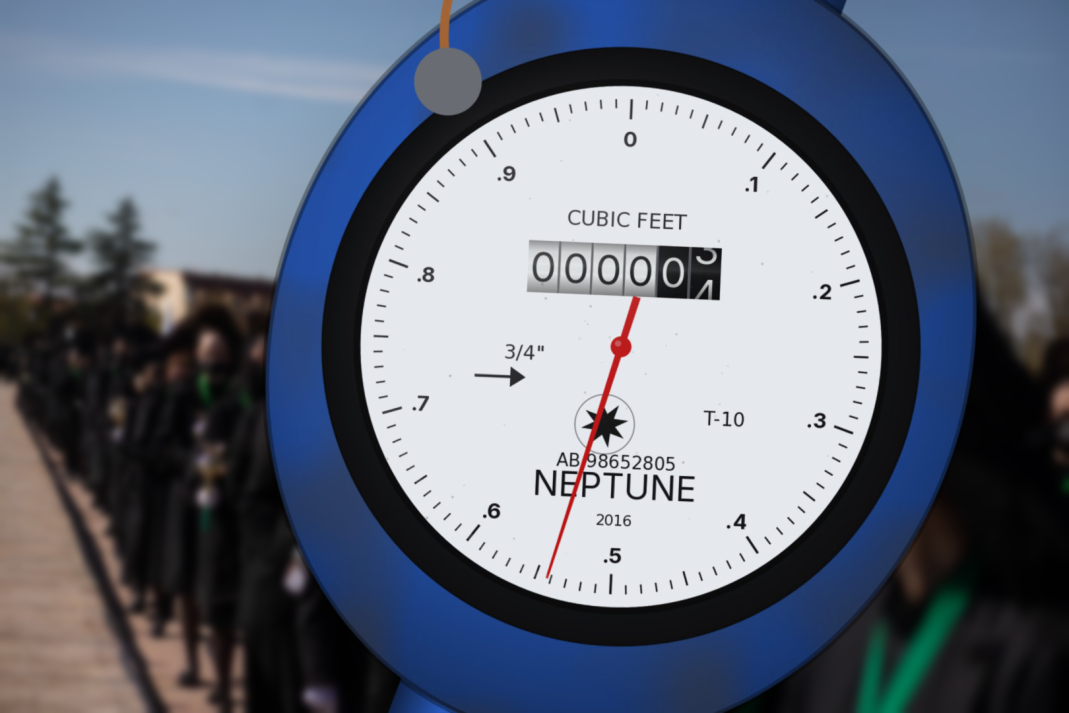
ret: {"value": 3.54, "unit": "ft³"}
